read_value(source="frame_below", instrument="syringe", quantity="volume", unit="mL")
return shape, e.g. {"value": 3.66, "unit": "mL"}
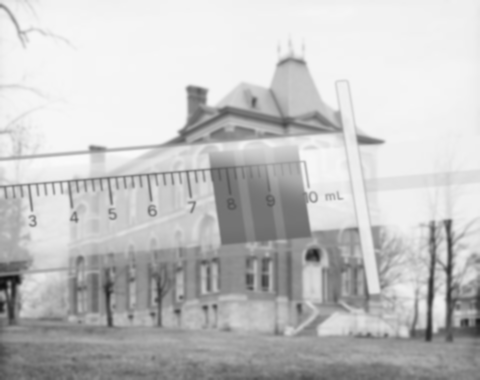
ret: {"value": 7.6, "unit": "mL"}
